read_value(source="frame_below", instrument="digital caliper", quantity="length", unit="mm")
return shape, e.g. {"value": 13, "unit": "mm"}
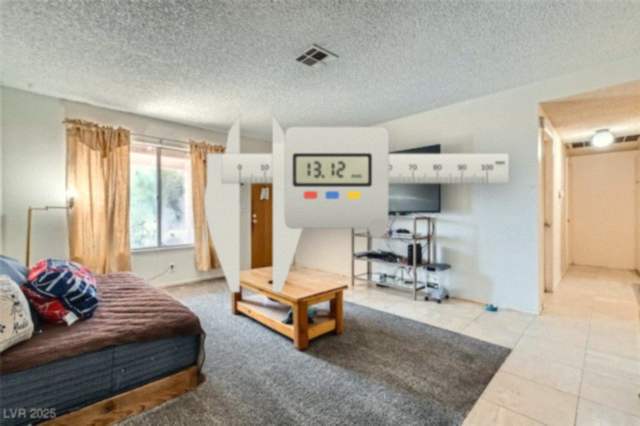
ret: {"value": 13.12, "unit": "mm"}
